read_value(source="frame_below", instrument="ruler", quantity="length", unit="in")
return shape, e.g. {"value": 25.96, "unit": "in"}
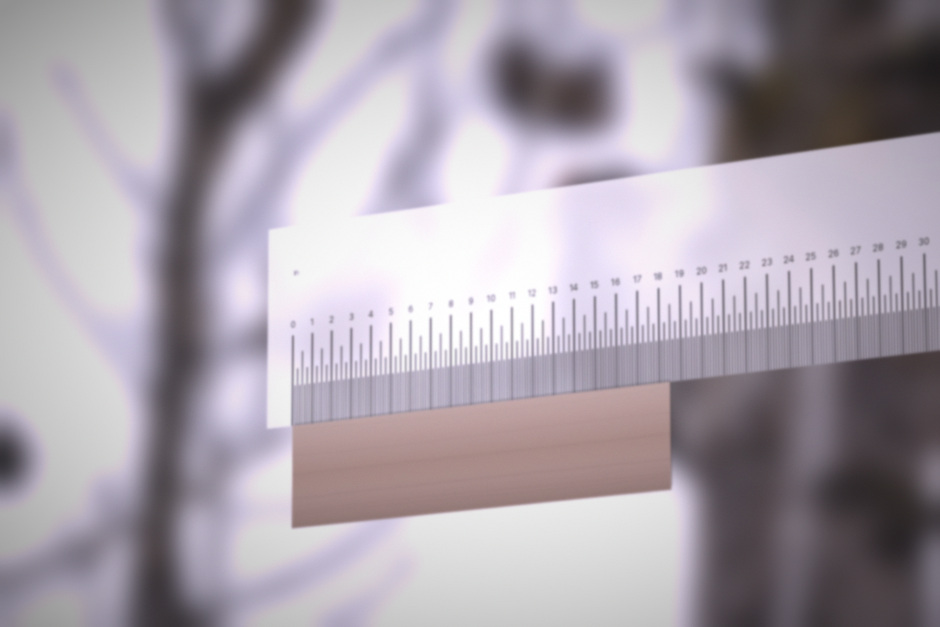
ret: {"value": 18.5, "unit": "in"}
